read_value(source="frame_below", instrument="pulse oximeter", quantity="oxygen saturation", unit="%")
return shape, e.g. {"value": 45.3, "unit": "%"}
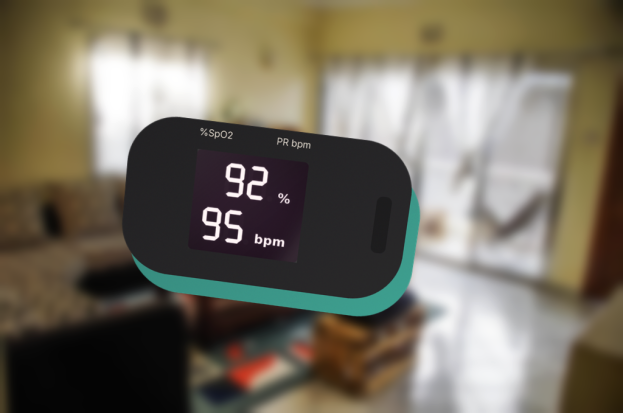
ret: {"value": 92, "unit": "%"}
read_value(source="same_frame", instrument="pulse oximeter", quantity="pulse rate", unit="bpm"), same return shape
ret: {"value": 95, "unit": "bpm"}
